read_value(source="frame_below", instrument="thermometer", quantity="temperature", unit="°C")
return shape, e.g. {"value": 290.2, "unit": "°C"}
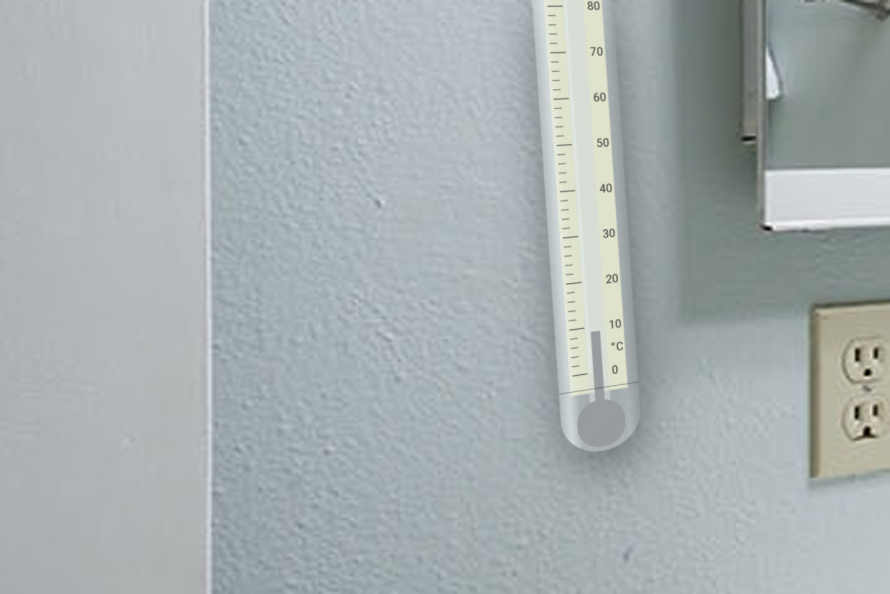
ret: {"value": 9, "unit": "°C"}
